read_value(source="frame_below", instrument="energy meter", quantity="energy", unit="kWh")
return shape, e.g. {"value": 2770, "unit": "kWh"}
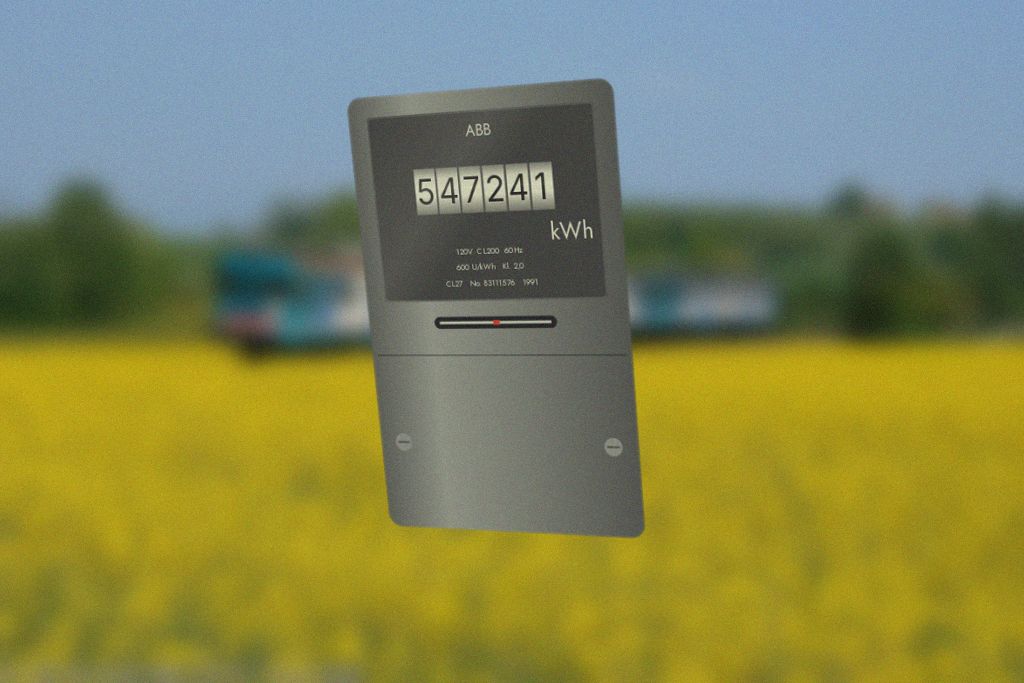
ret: {"value": 547241, "unit": "kWh"}
